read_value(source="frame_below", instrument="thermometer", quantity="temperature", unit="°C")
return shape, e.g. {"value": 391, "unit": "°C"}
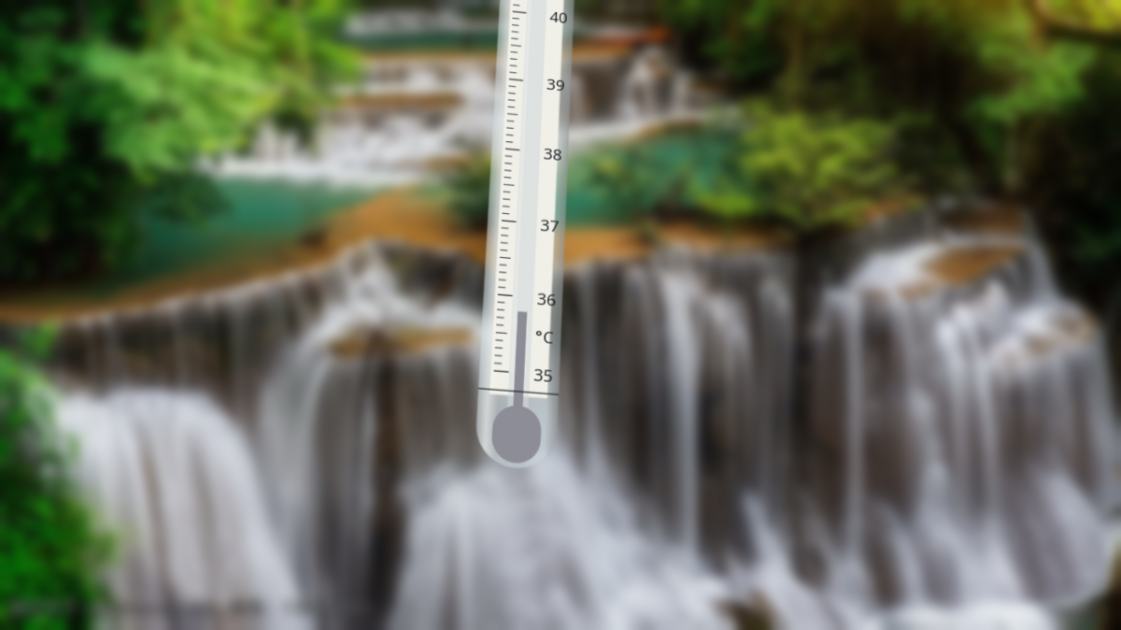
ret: {"value": 35.8, "unit": "°C"}
